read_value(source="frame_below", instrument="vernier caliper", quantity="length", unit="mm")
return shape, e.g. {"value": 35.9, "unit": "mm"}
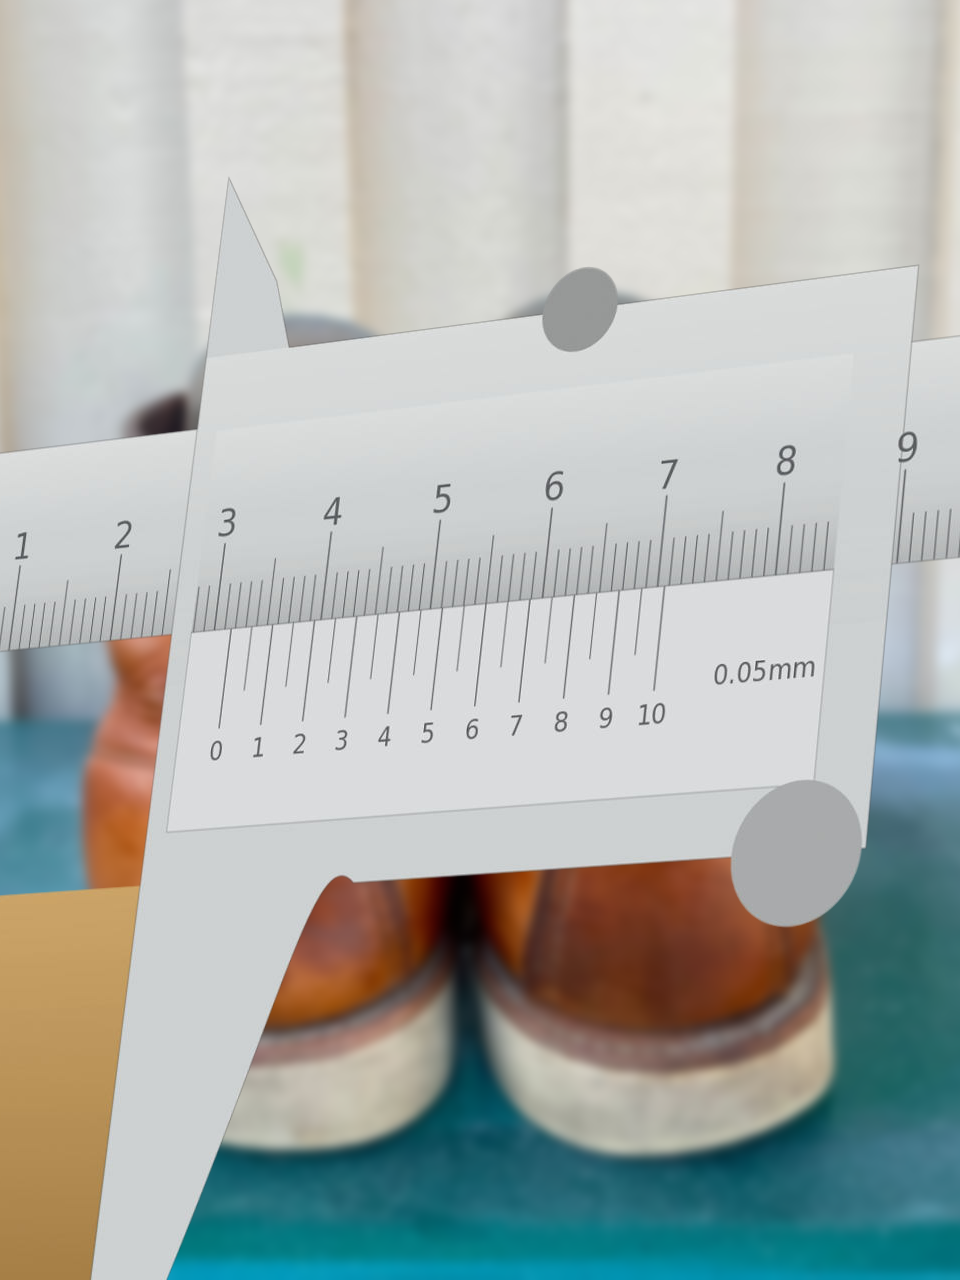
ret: {"value": 31.6, "unit": "mm"}
